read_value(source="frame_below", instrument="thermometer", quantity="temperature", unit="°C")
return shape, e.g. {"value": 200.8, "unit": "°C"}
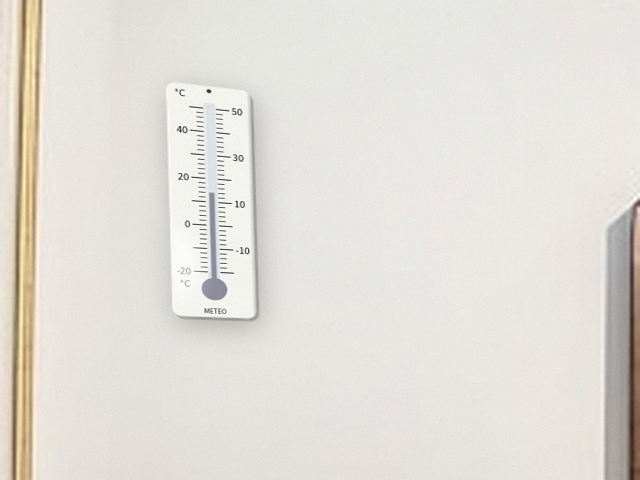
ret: {"value": 14, "unit": "°C"}
